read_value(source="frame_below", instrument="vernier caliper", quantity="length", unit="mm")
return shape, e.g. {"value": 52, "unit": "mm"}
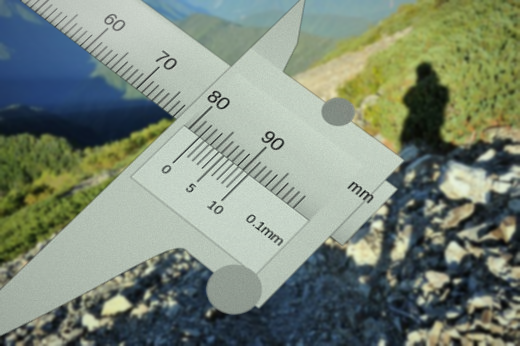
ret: {"value": 82.0, "unit": "mm"}
